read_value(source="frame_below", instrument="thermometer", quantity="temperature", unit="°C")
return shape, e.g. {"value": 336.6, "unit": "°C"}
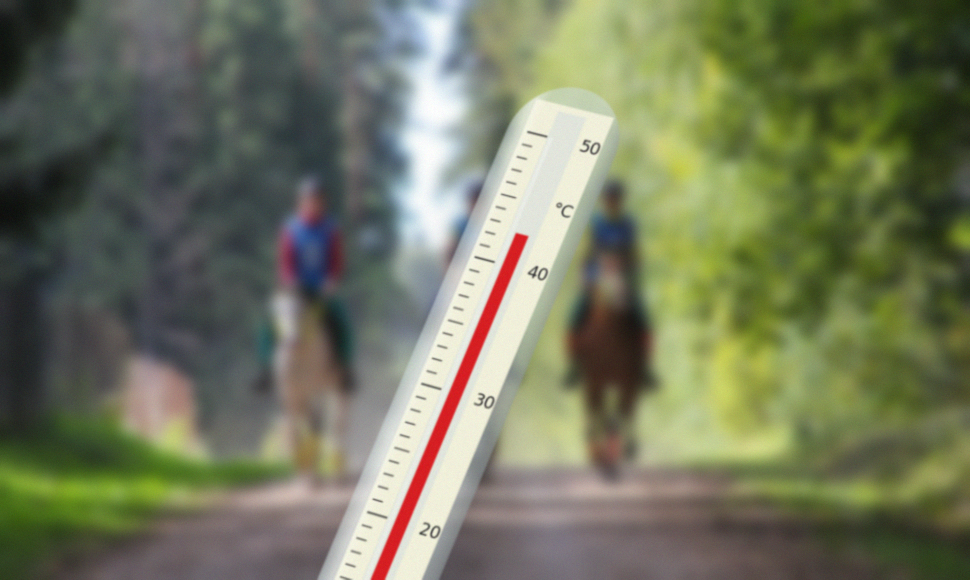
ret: {"value": 42.5, "unit": "°C"}
